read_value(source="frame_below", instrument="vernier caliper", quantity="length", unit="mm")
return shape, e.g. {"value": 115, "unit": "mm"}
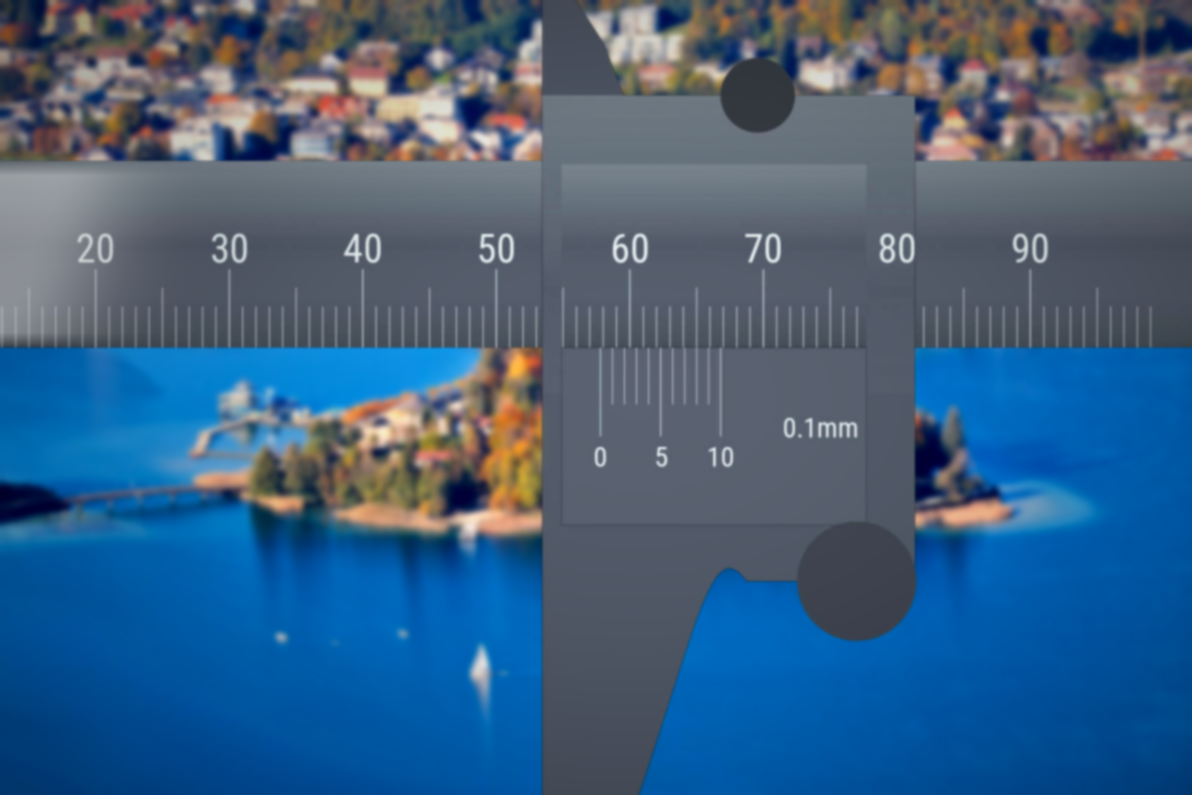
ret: {"value": 57.8, "unit": "mm"}
